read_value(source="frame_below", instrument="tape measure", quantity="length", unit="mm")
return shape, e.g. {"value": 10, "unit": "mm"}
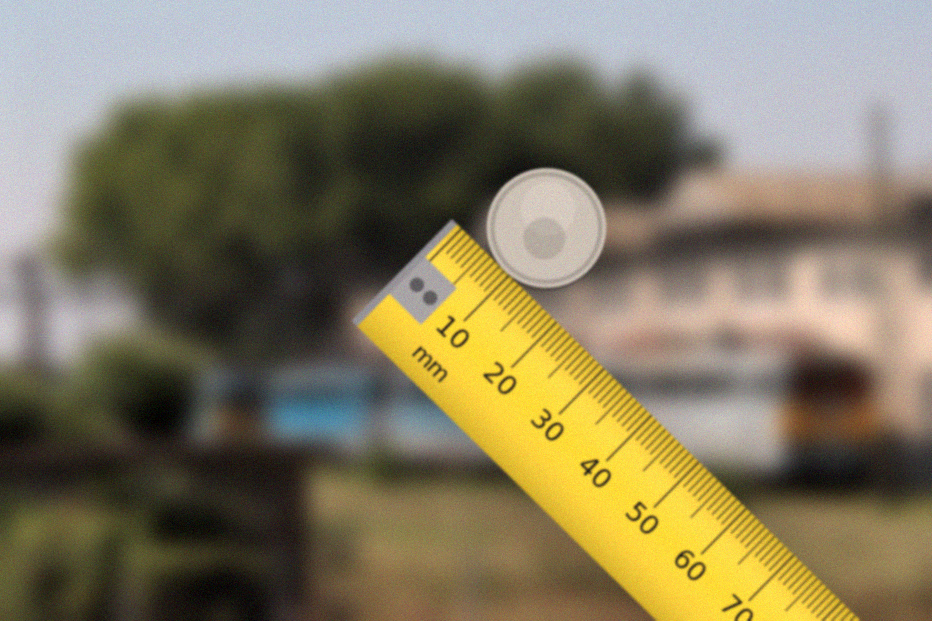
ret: {"value": 18, "unit": "mm"}
